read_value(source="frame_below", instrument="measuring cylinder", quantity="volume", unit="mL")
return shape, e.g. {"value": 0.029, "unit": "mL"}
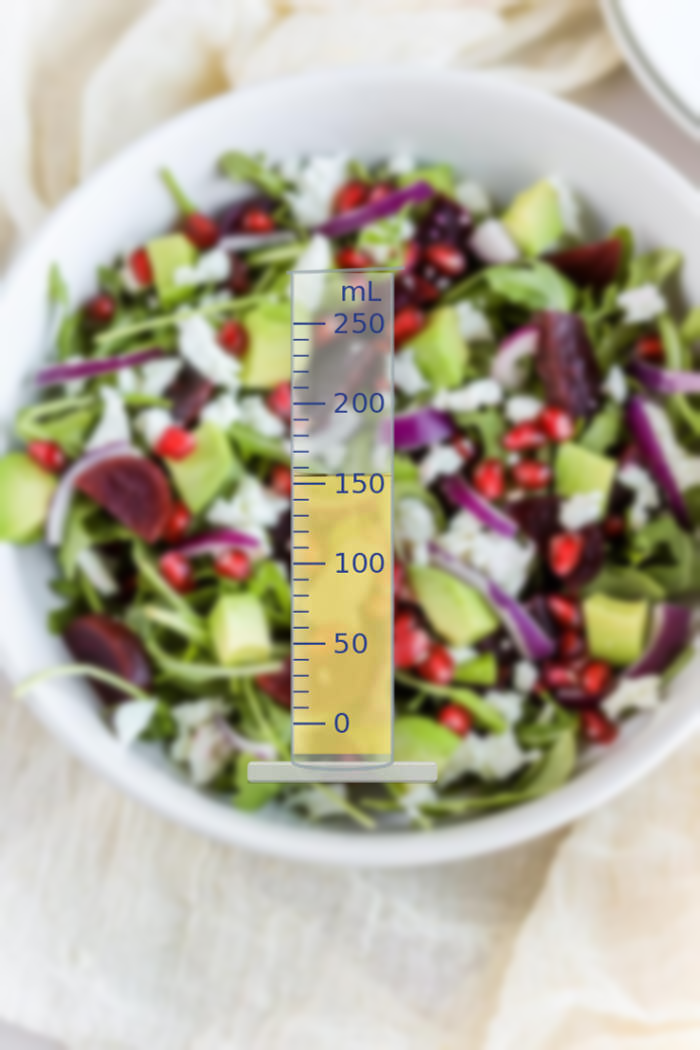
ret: {"value": 155, "unit": "mL"}
